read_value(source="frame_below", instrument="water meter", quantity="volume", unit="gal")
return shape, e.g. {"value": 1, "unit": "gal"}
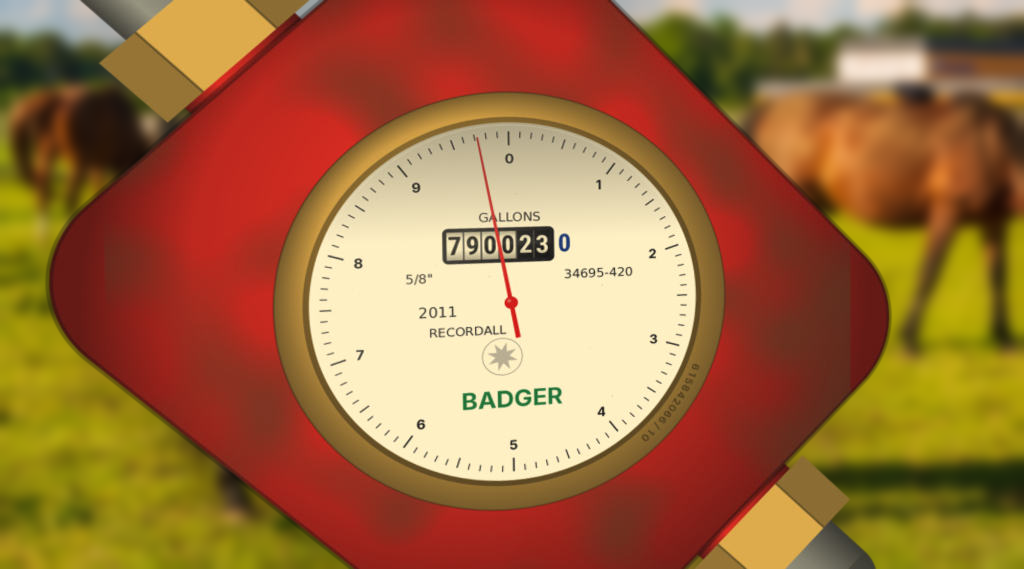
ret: {"value": 7900229.7, "unit": "gal"}
